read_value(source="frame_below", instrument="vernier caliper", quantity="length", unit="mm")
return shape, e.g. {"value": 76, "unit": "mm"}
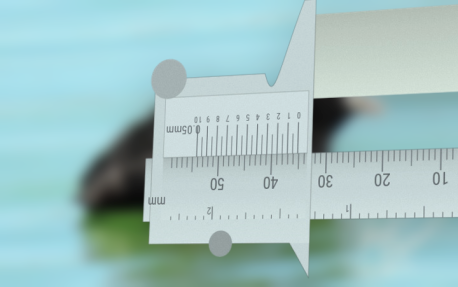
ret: {"value": 35.2, "unit": "mm"}
